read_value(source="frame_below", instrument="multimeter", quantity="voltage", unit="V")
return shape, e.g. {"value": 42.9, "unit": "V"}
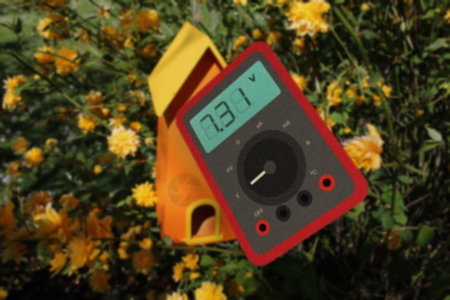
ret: {"value": 7.31, "unit": "V"}
